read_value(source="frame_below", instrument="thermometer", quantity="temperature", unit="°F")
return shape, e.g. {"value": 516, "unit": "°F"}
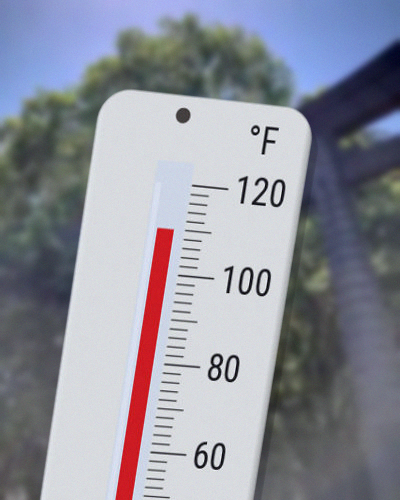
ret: {"value": 110, "unit": "°F"}
